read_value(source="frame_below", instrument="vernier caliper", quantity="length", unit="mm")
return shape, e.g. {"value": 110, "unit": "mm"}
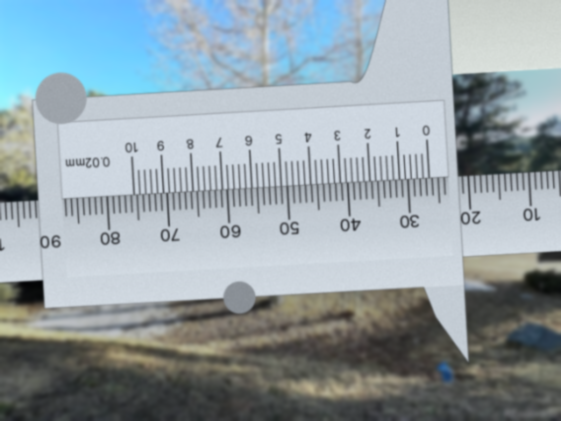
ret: {"value": 26.5, "unit": "mm"}
